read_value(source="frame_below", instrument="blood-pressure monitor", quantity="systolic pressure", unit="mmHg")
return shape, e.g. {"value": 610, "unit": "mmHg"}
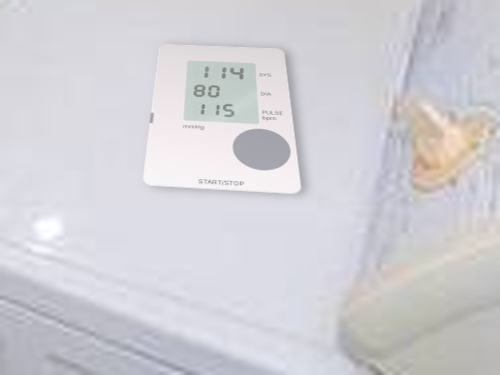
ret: {"value": 114, "unit": "mmHg"}
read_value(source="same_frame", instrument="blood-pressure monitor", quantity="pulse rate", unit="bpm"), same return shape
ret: {"value": 115, "unit": "bpm"}
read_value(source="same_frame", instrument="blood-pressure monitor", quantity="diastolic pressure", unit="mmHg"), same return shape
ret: {"value": 80, "unit": "mmHg"}
